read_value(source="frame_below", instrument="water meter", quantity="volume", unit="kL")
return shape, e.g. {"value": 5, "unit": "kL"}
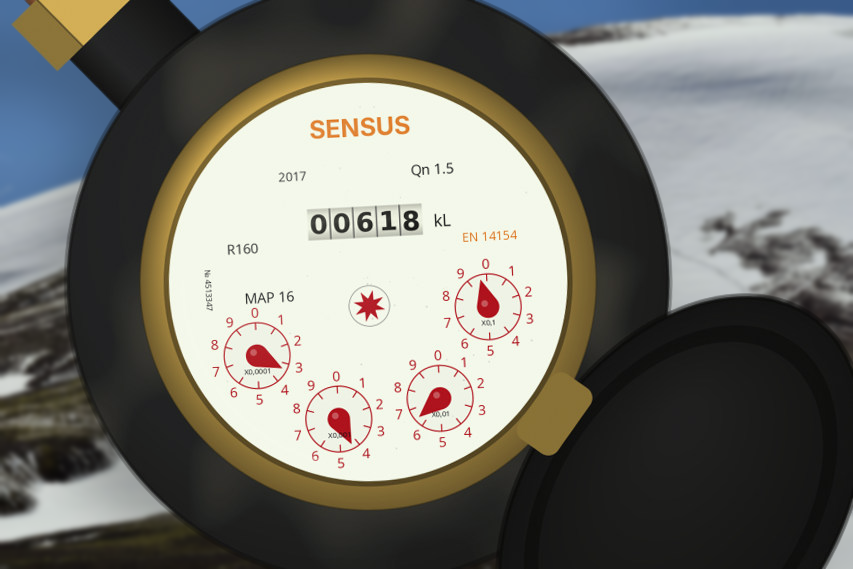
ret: {"value": 617.9643, "unit": "kL"}
